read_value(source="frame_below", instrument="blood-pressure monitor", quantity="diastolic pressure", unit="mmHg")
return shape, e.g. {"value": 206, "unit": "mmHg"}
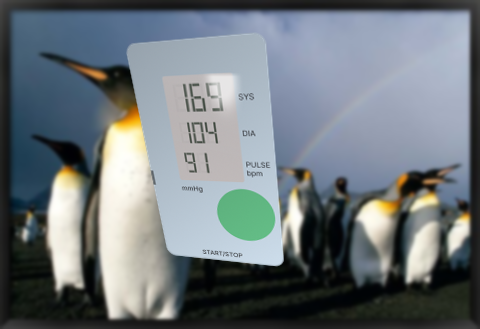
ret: {"value": 104, "unit": "mmHg"}
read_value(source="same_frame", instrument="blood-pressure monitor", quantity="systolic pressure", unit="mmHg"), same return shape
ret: {"value": 169, "unit": "mmHg"}
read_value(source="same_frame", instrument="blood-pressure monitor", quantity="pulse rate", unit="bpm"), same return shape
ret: {"value": 91, "unit": "bpm"}
